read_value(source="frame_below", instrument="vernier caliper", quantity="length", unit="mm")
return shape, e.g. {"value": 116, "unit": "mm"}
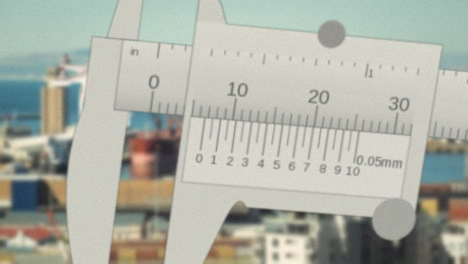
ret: {"value": 6.6, "unit": "mm"}
